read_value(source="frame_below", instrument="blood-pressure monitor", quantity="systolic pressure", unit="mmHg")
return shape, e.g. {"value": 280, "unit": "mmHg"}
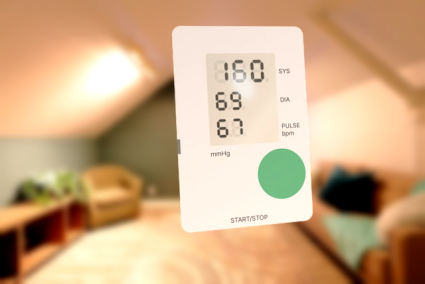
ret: {"value": 160, "unit": "mmHg"}
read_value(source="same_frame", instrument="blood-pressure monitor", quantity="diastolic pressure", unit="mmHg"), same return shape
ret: {"value": 69, "unit": "mmHg"}
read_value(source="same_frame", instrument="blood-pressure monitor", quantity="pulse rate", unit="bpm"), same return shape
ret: {"value": 67, "unit": "bpm"}
